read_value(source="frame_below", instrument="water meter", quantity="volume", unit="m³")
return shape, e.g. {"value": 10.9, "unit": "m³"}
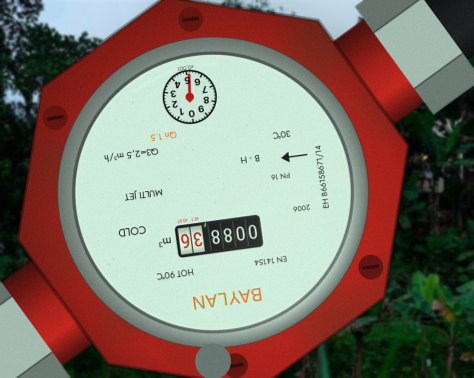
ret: {"value": 88.365, "unit": "m³"}
